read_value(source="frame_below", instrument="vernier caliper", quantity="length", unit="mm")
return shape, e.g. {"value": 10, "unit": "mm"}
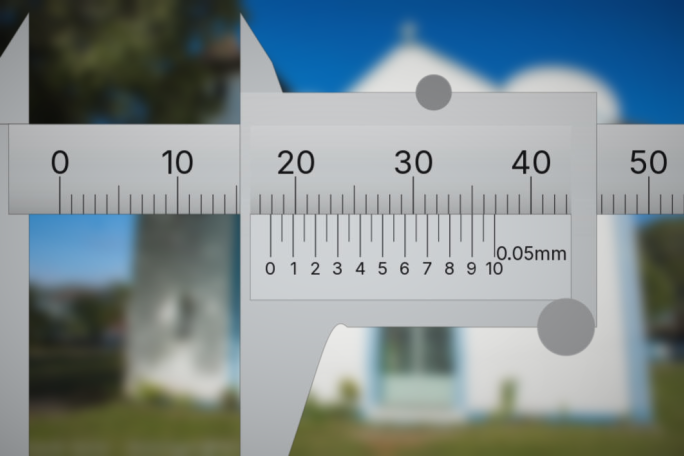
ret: {"value": 17.9, "unit": "mm"}
